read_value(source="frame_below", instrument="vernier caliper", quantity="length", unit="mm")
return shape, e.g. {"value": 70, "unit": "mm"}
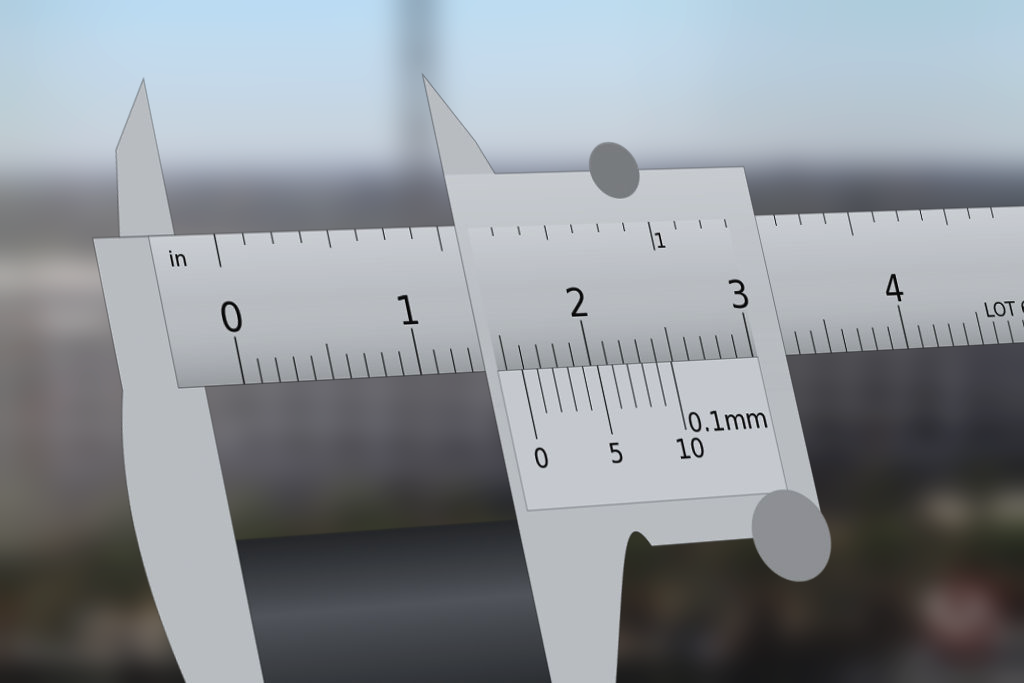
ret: {"value": 15.9, "unit": "mm"}
